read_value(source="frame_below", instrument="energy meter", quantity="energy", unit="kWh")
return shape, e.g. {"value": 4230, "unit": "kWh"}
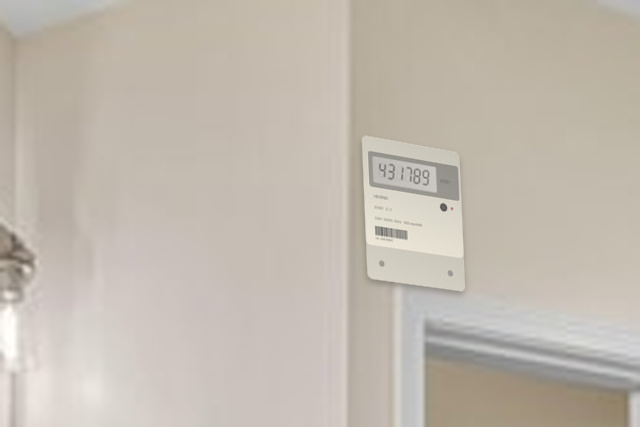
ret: {"value": 431789, "unit": "kWh"}
